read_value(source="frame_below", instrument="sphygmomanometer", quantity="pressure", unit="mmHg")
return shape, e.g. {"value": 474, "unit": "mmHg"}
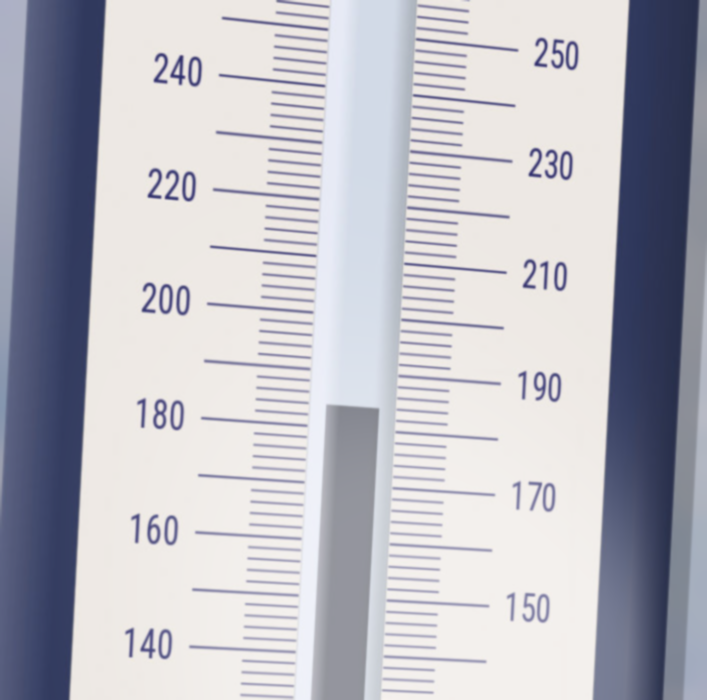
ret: {"value": 184, "unit": "mmHg"}
